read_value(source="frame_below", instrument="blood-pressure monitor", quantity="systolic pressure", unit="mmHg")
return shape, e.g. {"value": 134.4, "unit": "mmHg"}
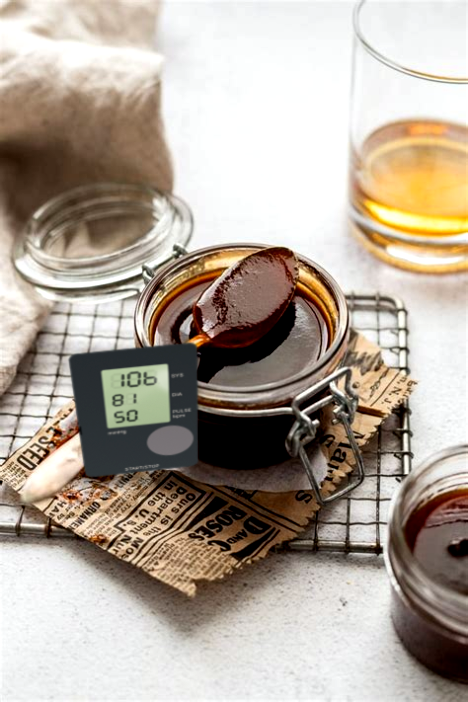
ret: {"value": 106, "unit": "mmHg"}
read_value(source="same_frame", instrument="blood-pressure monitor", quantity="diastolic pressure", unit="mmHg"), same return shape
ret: {"value": 81, "unit": "mmHg"}
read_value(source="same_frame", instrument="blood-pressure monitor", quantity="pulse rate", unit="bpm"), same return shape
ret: {"value": 50, "unit": "bpm"}
